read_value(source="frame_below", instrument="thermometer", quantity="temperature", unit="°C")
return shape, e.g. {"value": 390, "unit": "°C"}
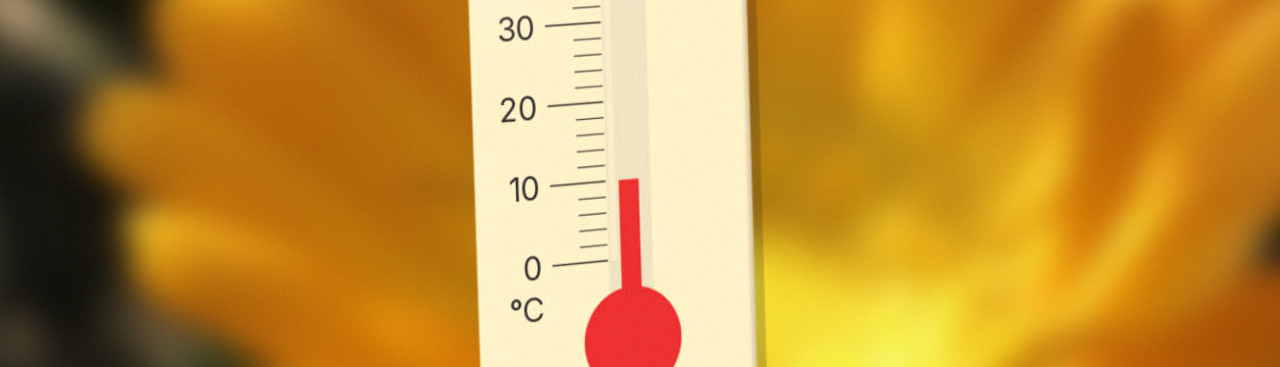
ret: {"value": 10, "unit": "°C"}
